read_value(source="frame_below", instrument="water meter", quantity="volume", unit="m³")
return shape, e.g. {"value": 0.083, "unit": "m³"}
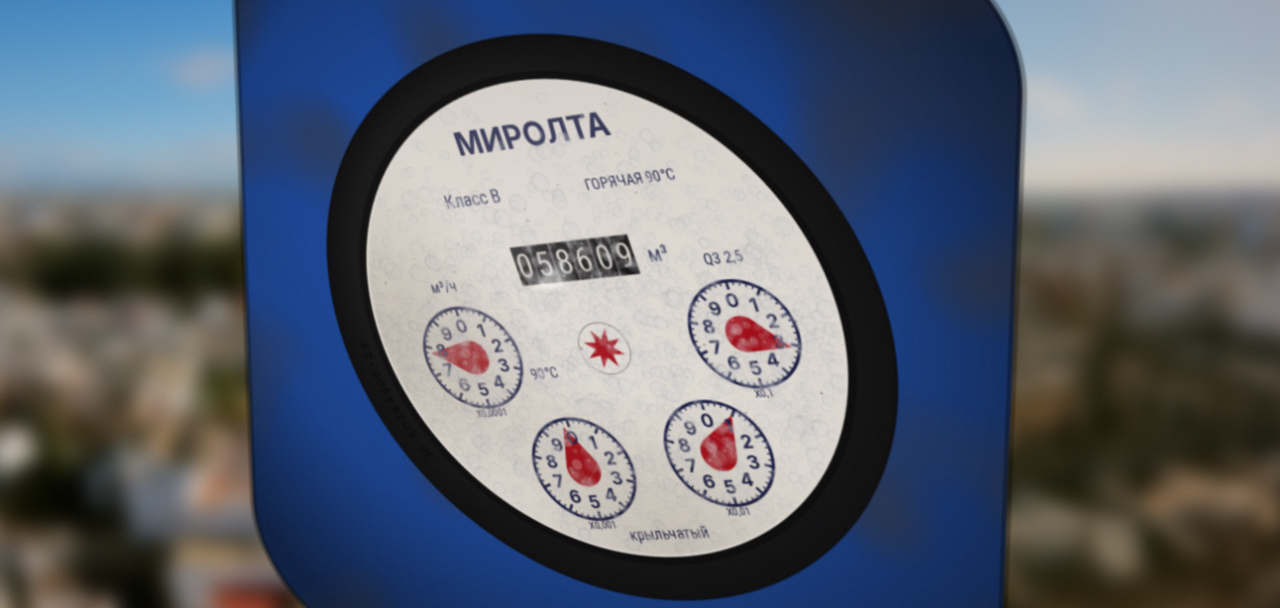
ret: {"value": 58609.3097, "unit": "m³"}
